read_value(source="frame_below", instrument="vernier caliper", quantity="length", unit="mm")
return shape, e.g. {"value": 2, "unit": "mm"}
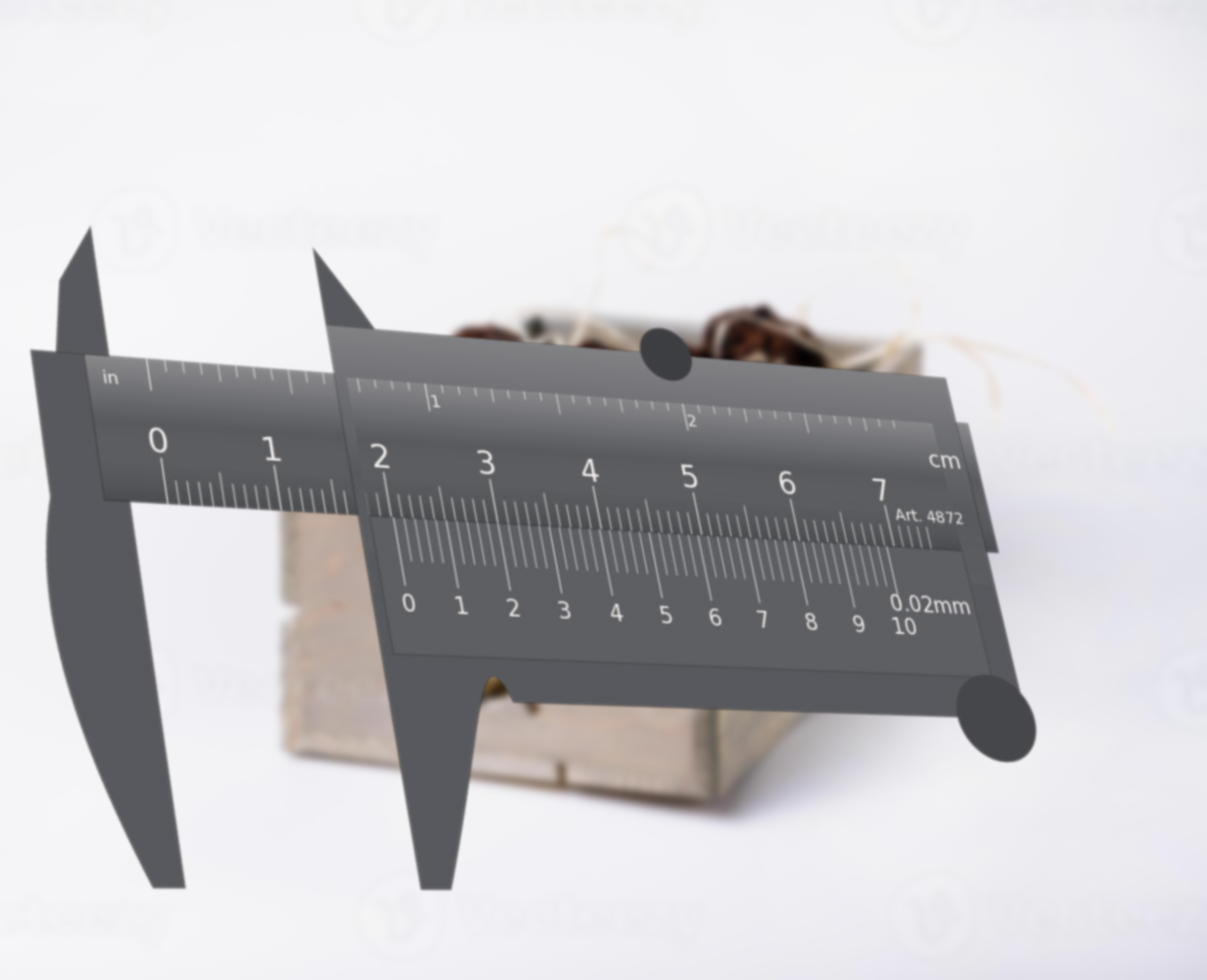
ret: {"value": 20.2, "unit": "mm"}
